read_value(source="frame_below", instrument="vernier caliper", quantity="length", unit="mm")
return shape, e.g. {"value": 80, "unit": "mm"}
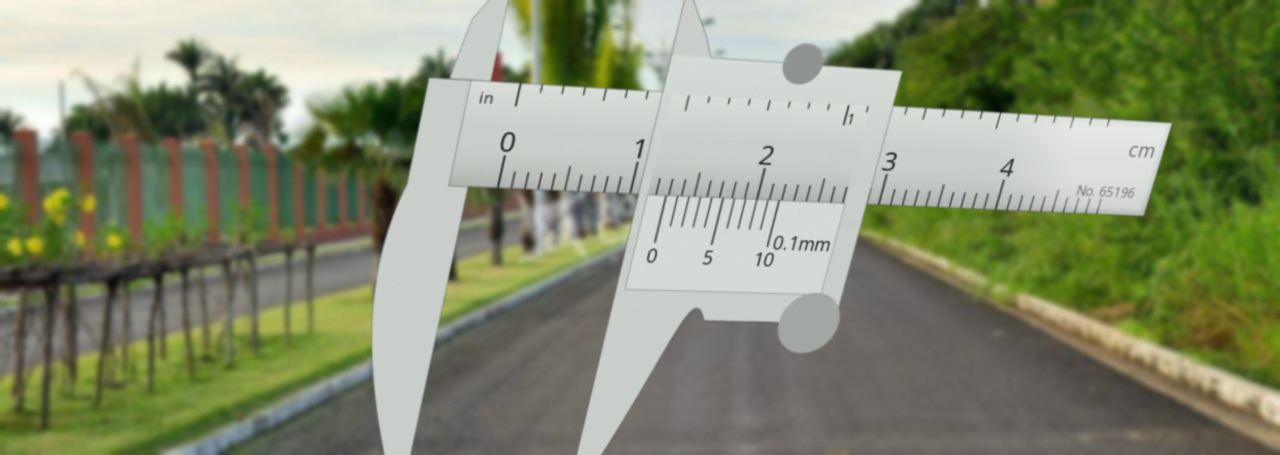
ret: {"value": 12.8, "unit": "mm"}
